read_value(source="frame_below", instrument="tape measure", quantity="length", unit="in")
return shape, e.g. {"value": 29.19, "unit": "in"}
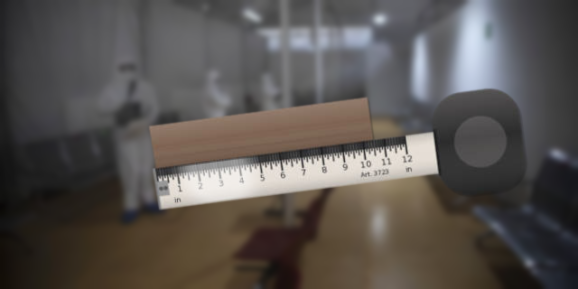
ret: {"value": 10.5, "unit": "in"}
